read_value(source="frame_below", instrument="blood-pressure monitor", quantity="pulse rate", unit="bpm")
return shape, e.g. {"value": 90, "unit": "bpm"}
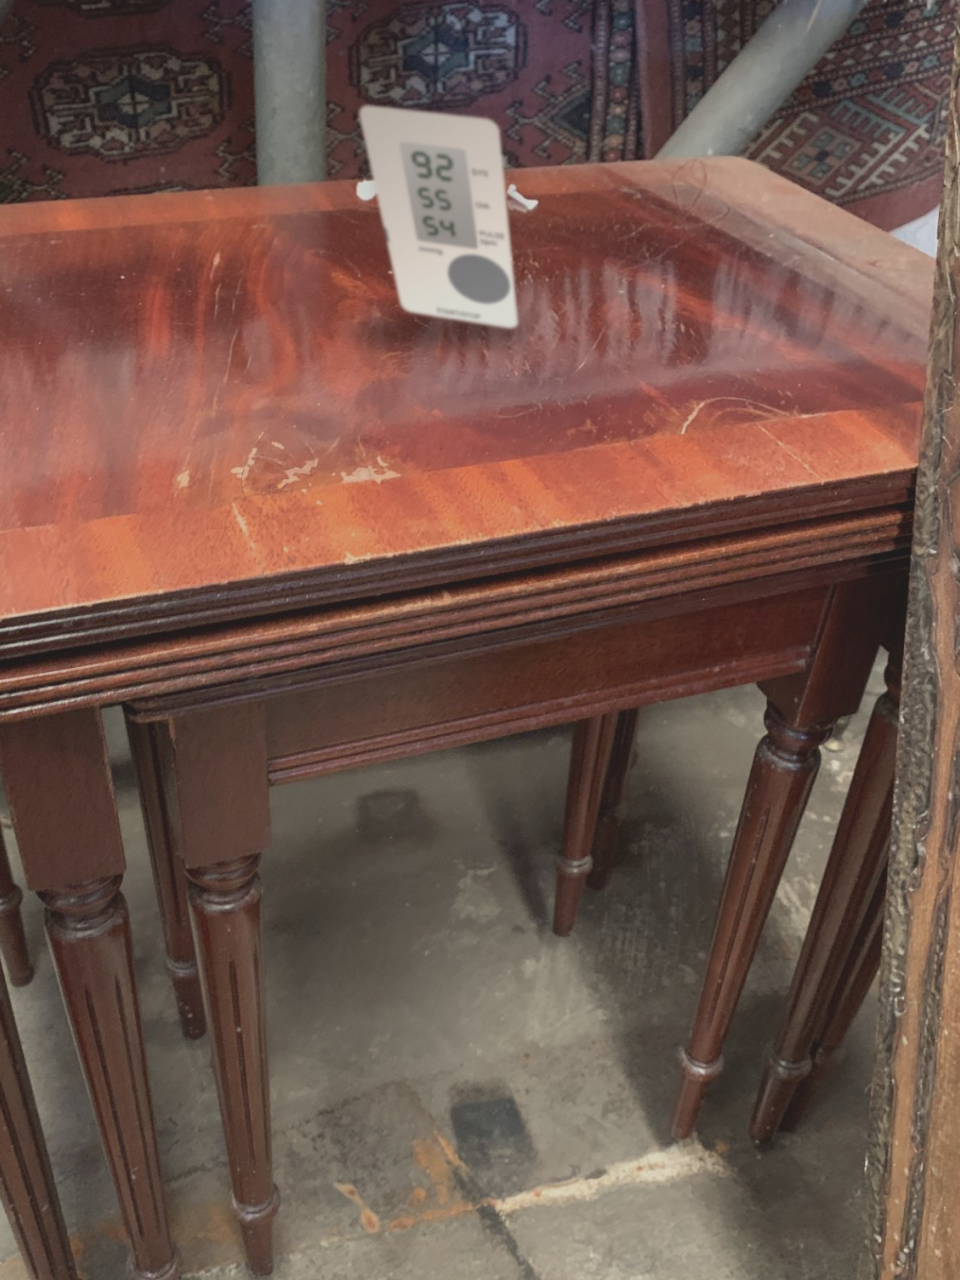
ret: {"value": 54, "unit": "bpm"}
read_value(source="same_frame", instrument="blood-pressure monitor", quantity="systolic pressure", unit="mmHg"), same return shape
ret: {"value": 92, "unit": "mmHg"}
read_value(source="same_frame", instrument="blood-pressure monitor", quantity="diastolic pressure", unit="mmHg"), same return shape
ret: {"value": 55, "unit": "mmHg"}
